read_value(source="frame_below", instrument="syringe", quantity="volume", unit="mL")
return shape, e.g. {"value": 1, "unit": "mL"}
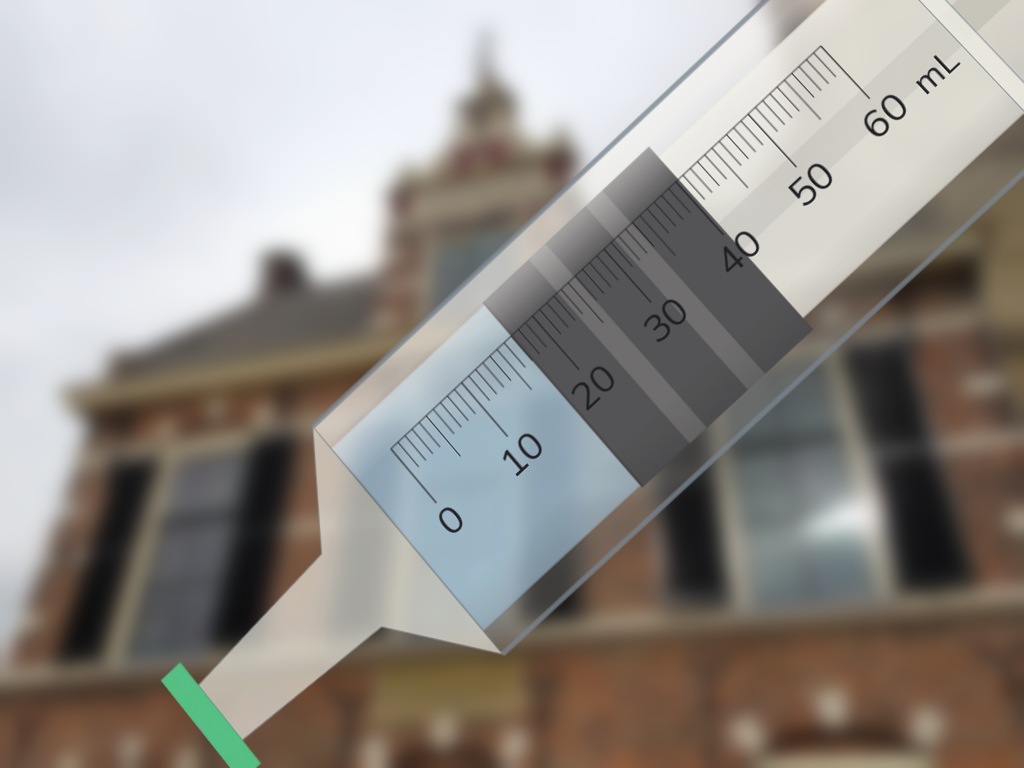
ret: {"value": 17, "unit": "mL"}
